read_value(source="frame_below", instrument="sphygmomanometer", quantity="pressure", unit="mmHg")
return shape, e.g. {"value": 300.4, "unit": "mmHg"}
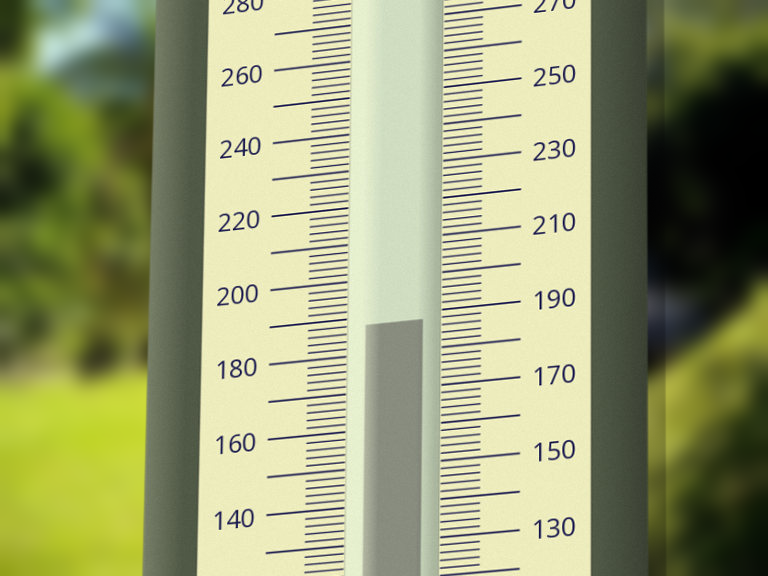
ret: {"value": 188, "unit": "mmHg"}
